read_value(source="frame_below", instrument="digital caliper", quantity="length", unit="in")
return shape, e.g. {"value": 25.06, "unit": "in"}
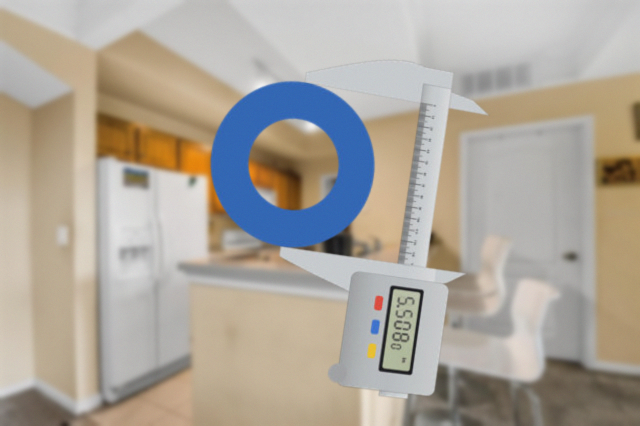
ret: {"value": 5.5080, "unit": "in"}
